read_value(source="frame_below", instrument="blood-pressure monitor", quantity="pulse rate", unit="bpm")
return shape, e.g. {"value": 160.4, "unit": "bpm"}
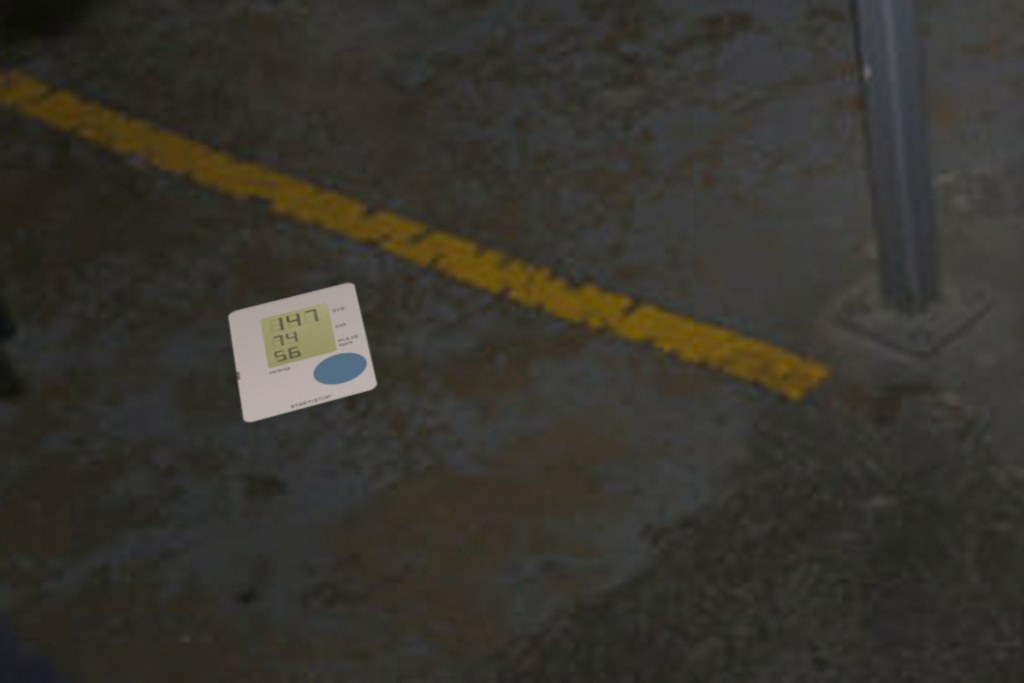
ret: {"value": 56, "unit": "bpm"}
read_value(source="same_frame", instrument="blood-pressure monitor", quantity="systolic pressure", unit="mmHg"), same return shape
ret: {"value": 147, "unit": "mmHg"}
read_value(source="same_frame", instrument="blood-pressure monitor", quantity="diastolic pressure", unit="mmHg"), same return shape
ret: {"value": 74, "unit": "mmHg"}
